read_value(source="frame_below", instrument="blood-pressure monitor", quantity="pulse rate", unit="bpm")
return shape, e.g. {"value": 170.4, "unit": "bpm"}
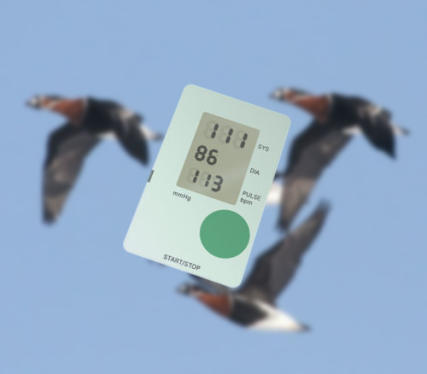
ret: {"value": 113, "unit": "bpm"}
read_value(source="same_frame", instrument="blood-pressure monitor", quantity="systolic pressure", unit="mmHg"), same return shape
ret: {"value": 111, "unit": "mmHg"}
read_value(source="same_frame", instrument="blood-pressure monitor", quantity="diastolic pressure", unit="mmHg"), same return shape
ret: {"value": 86, "unit": "mmHg"}
